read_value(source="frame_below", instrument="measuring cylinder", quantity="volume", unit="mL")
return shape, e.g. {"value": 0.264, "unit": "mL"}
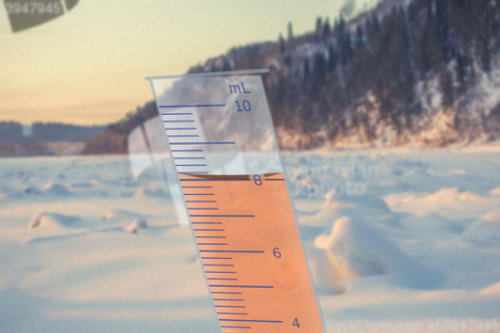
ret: {"value": 8, "unit": "mL"}
